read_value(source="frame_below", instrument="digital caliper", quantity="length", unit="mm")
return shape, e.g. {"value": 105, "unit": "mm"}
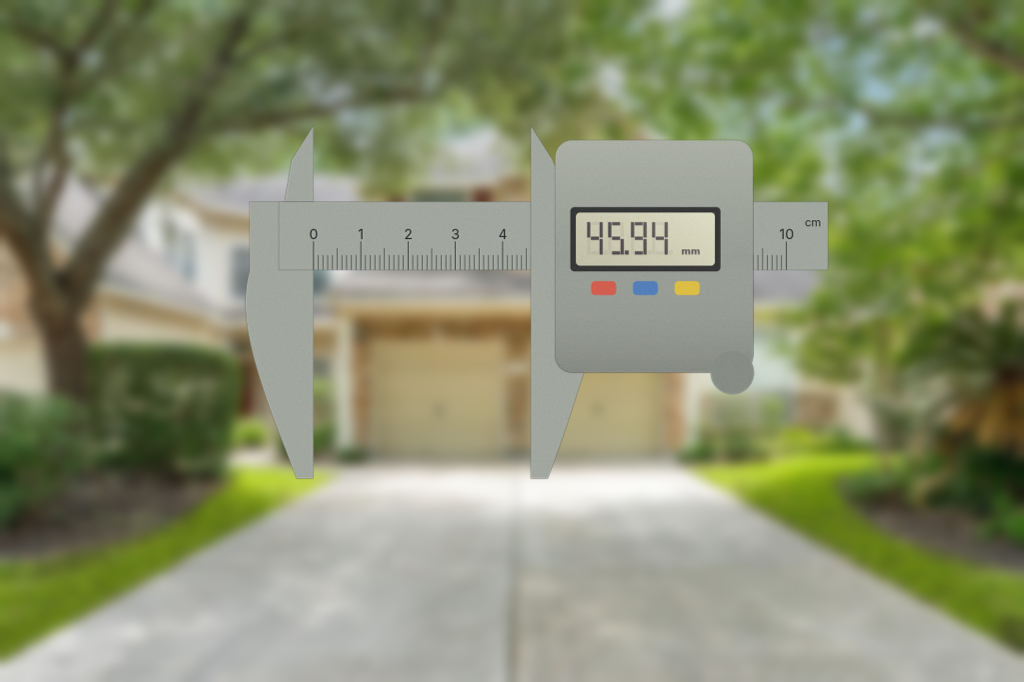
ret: {"value": 45.94, "unit": "mm"}
